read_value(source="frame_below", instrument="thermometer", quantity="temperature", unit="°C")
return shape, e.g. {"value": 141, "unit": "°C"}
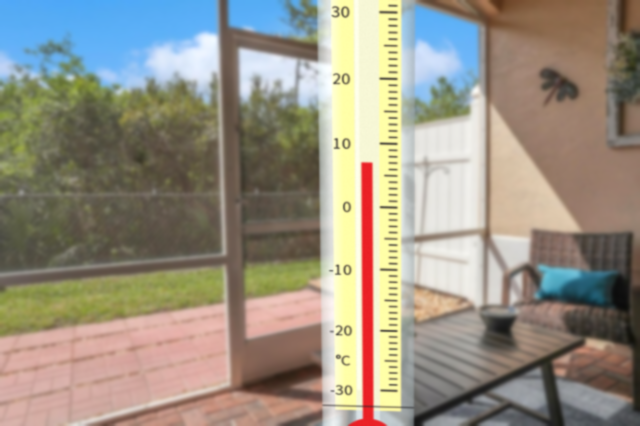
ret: {"value": 7, "unit": "°C"}
